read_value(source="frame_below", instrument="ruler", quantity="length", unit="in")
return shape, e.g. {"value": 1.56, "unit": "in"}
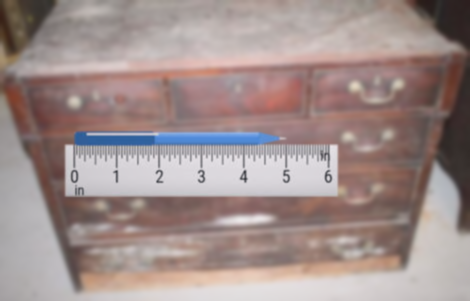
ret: {"value": 5, "unit": "in"}
